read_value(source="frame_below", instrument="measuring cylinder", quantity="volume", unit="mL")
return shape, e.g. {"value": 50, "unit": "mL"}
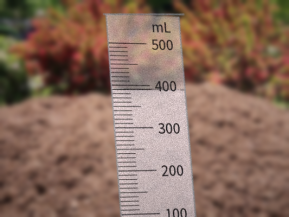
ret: {"value": 390, "unit": "mL"}
